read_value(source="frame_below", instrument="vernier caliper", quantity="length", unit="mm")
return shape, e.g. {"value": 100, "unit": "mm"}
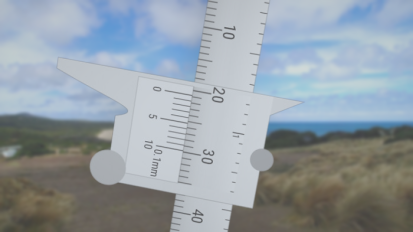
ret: {"value": 20.8, "unit": "mm"}
